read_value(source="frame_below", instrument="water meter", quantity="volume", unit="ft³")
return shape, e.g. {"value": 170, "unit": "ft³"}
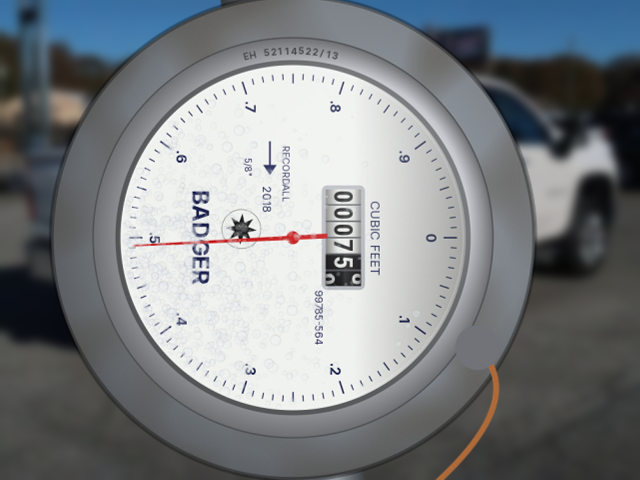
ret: {"value": 758.49, "unit": "ft³"}
